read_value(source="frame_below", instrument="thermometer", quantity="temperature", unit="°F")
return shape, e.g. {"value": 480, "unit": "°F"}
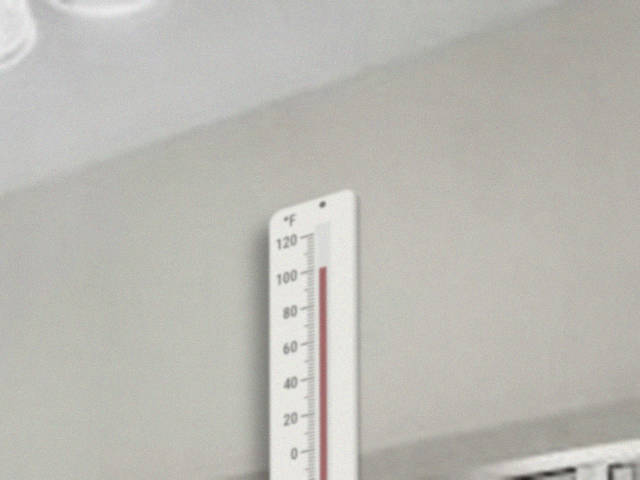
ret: {"value": 100, "unit": "°F"}
